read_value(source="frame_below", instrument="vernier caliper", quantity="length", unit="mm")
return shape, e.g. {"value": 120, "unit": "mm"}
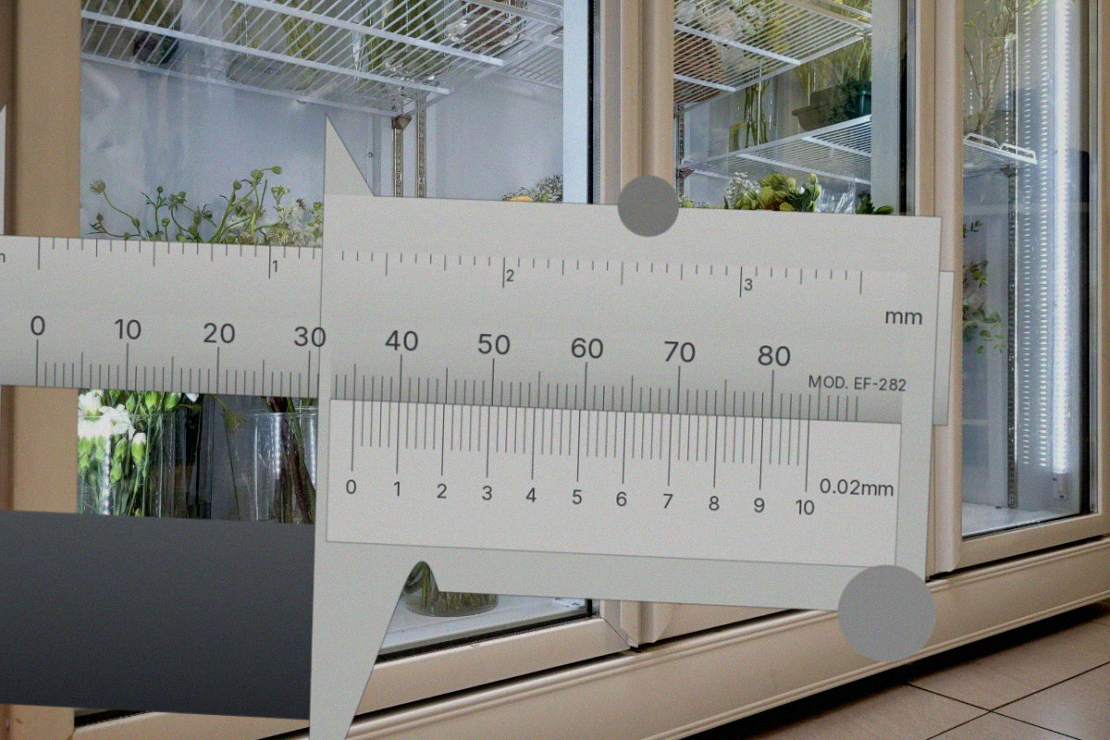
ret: {"value": 35.0, "unit": "mm"}
